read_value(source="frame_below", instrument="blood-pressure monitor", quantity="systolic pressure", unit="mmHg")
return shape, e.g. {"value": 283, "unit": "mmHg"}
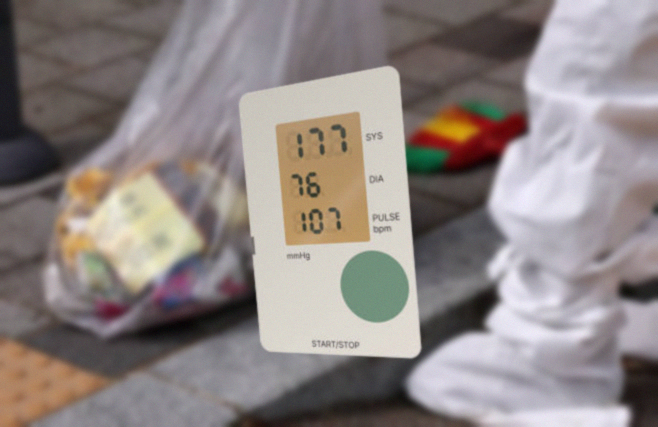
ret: {"value": 177, "unit": "mmHg"}
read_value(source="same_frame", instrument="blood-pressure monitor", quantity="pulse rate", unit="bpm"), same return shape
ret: {"value": 107, "unit": "bpm"}
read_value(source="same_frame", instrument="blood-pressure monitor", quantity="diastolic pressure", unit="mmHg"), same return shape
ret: {"value": 76, "unit": "mmHg"}
